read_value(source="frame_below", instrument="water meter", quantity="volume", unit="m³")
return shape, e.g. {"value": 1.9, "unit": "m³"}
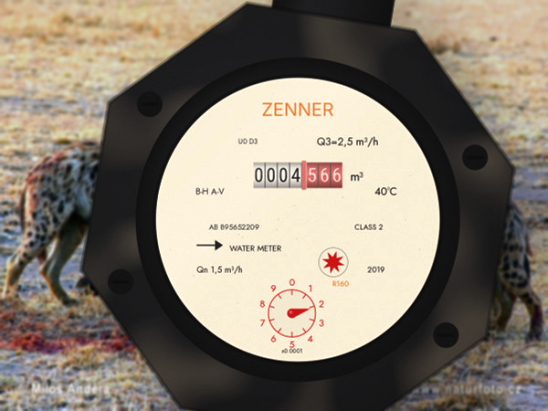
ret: {"value": 4.5662, "unit": "m³"}
